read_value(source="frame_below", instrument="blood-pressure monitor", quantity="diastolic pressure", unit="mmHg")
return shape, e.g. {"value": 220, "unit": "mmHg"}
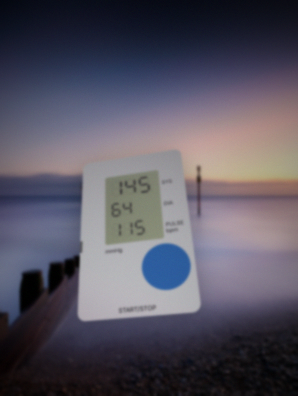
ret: {"value": 64, "unit": "mmHg"}
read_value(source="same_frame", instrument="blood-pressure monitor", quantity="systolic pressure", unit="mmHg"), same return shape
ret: {"value": 145, "unit": "mmHg"}
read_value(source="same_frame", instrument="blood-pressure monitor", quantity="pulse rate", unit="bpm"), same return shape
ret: {"value": 115, "unit": "bpm"}
